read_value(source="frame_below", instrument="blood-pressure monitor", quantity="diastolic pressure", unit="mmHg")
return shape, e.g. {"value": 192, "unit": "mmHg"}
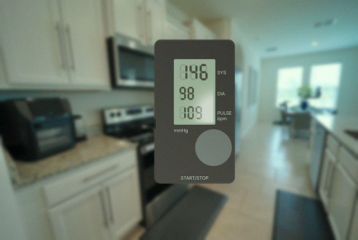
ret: {"value": 98, "unit": "mmHg"}
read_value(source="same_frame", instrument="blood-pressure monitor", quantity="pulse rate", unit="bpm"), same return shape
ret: {"value": 109, "unit": "bpm"}
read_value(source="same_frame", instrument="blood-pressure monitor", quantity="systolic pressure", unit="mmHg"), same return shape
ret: {"value": 146, "unit": "mmHg"}
